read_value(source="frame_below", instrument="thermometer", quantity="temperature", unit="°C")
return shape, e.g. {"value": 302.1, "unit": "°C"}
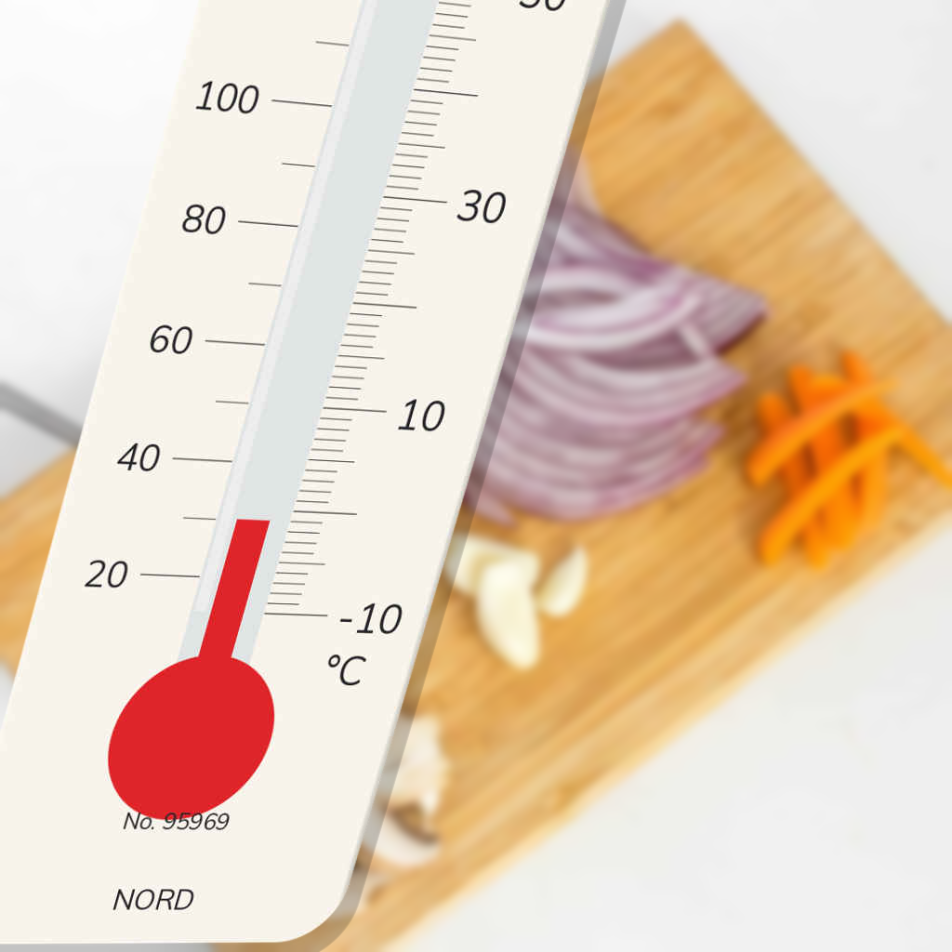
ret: {"value": -1, "unit": "°C"}
